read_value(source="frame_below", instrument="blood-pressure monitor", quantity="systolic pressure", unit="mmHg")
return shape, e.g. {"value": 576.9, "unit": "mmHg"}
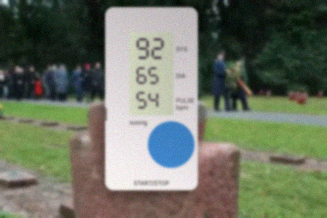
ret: {"value": 92, "unit": "mmHg"}
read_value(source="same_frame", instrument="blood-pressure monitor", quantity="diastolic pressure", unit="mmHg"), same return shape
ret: {"value": 65, "unit": "mmHg"}
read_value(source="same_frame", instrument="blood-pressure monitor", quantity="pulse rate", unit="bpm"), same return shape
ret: {"value": 54, "unit": "bpm"}
